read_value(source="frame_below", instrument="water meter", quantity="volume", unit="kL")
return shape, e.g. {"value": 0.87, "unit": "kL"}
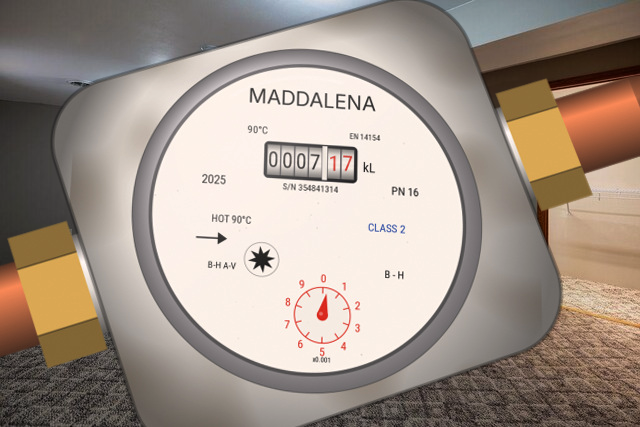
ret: {"value": 7.170, "unit": "kL"}
